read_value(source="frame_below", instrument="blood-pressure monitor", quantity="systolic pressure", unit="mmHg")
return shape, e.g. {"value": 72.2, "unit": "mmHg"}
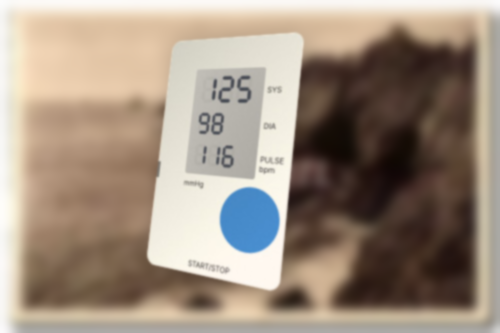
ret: {"value": 125, "unit": "mmHg"}
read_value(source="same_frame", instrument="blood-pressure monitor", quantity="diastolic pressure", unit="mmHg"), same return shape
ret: {"value": 98, "unit": "mmHg"}
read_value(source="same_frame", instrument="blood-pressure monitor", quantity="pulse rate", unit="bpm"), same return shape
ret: {"value": 116, "unit": "bpm"}
